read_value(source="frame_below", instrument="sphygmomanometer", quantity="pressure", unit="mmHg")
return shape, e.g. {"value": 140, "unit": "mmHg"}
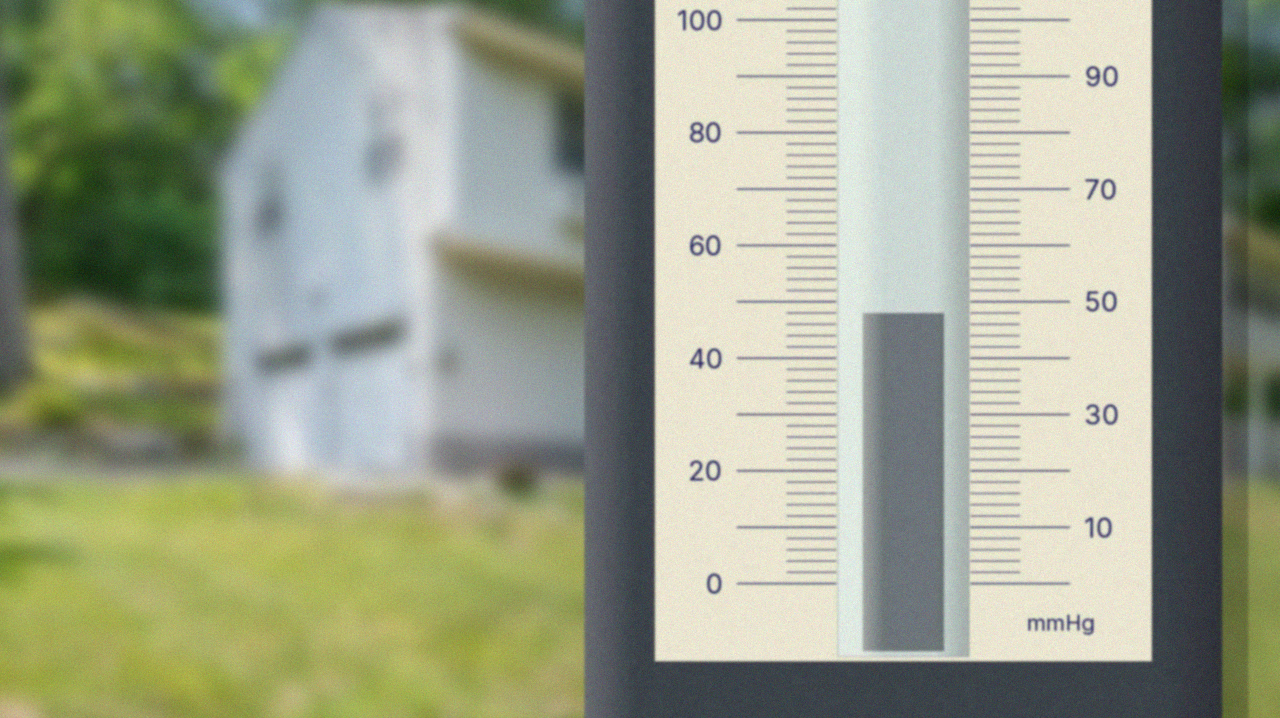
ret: {"value": 48, "unit": "mmHg"}
